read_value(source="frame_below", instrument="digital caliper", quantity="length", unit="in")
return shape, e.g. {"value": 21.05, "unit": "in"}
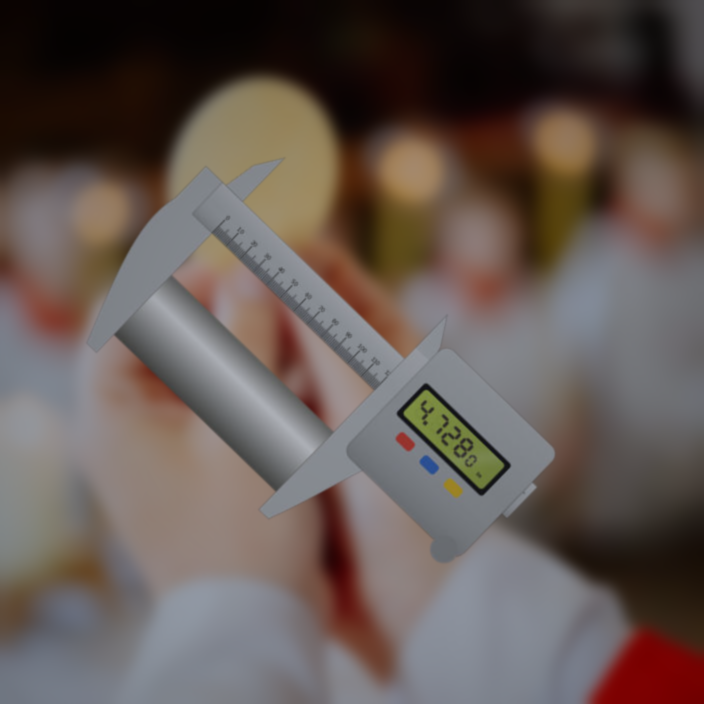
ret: {"value": 4.7280, "unit": "in"}
